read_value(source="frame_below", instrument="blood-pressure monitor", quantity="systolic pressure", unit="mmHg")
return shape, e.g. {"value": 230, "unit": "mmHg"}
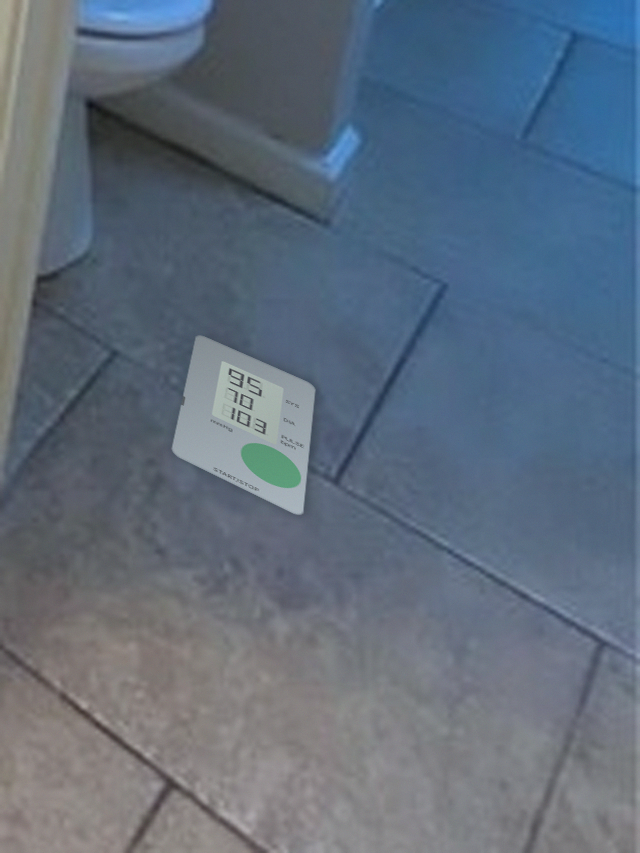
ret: {"value": 95, "unit": "mmHg"}
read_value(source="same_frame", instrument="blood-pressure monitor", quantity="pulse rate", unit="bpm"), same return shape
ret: {"value": 103, "unit": "bpm"}
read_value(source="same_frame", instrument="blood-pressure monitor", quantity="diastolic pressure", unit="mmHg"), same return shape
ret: {"value": 70, "unit": "mmHg"}
